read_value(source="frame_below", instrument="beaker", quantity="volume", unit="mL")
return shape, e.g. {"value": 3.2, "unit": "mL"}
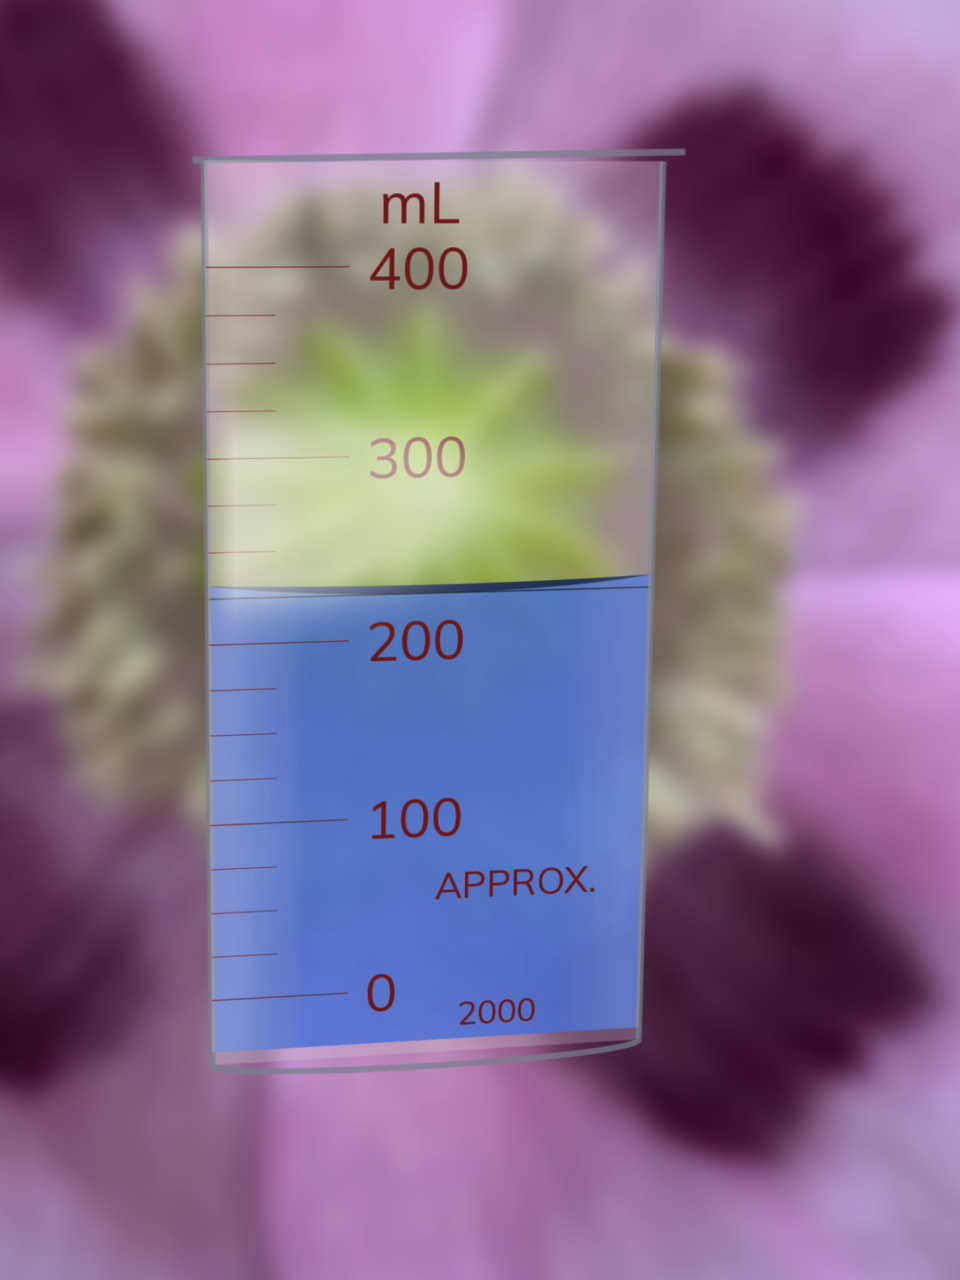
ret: {"value": 225, "unit": "mL"}
